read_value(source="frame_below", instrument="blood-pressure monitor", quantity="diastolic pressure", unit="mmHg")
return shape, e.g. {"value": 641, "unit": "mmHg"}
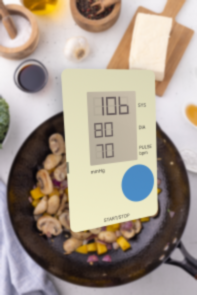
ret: {"value": 80, "unit": "mmHg"}
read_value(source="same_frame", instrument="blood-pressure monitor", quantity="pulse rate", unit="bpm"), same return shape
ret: {"value": 70, "unit": "bpm"}
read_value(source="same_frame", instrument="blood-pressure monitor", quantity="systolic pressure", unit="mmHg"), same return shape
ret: {"value": 106, "unit": "mmHg"}
